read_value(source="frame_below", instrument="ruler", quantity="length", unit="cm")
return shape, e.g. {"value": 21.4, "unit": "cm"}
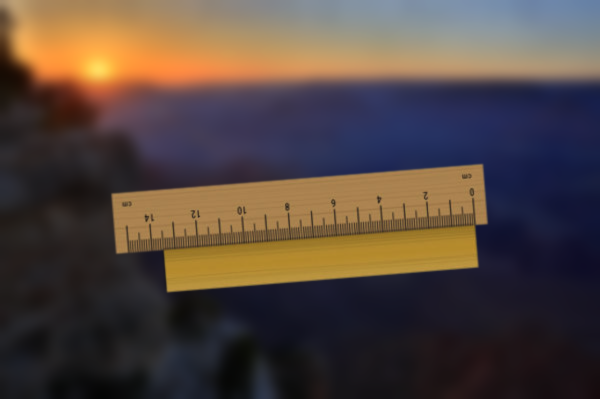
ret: {"value": 13.5, "unit": "cm"}
